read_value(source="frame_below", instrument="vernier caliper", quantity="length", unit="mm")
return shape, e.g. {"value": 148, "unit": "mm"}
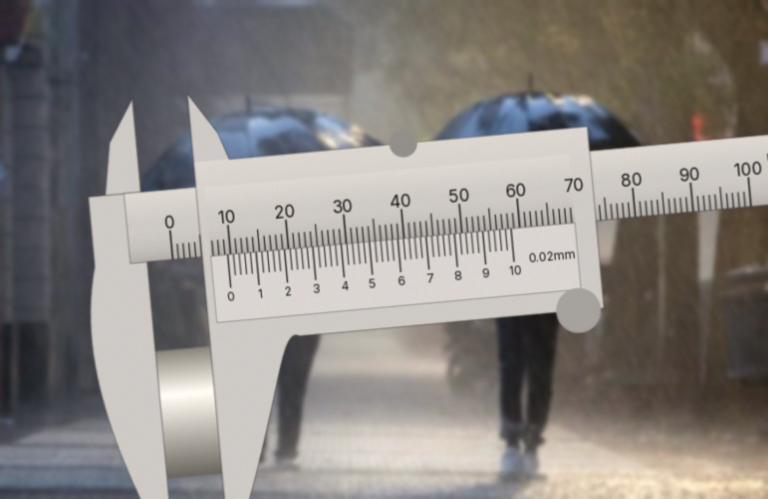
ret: {"value": 9.5, "unit": "mm"}
